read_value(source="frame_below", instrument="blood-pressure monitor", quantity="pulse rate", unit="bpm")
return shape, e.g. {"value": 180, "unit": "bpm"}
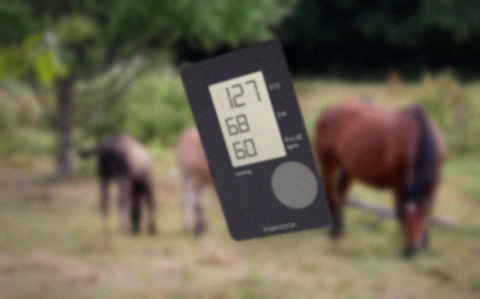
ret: {"value": 60, "unit": "bpm"}
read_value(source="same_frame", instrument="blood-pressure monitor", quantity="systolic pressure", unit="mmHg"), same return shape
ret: {"value": 127, "unit": "mmHg"}
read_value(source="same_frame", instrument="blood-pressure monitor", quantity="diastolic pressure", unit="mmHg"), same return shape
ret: {"value": 68, "unit": "mmHg"}
